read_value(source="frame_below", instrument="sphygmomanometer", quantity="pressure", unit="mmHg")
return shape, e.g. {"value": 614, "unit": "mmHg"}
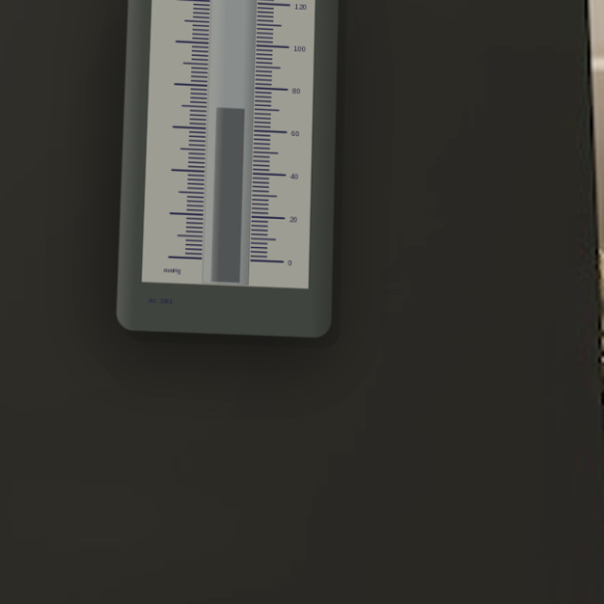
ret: {"value": 70, "unit": "mmHg"}
